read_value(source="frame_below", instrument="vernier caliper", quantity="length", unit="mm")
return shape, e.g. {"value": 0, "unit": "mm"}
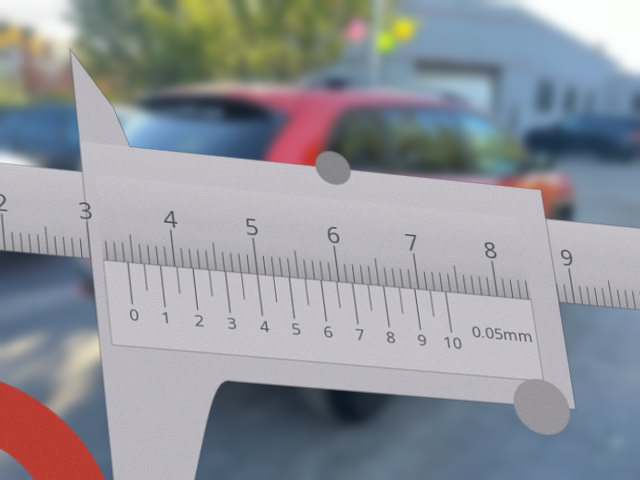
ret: {"value": 34.4, "unit": "mm"}
